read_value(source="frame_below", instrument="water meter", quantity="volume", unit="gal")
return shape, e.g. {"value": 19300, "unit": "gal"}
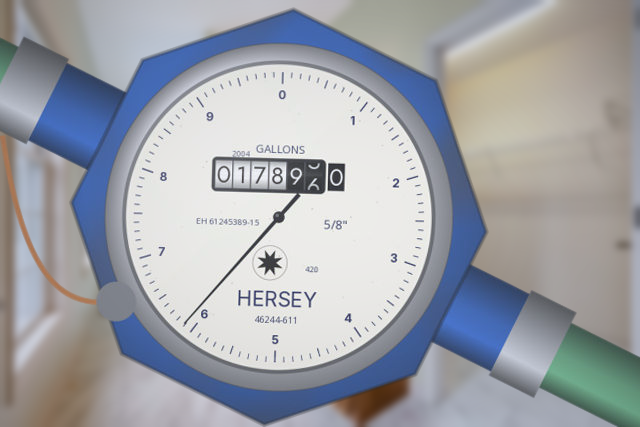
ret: {"value": 178956.1, "unit": "gal"}
